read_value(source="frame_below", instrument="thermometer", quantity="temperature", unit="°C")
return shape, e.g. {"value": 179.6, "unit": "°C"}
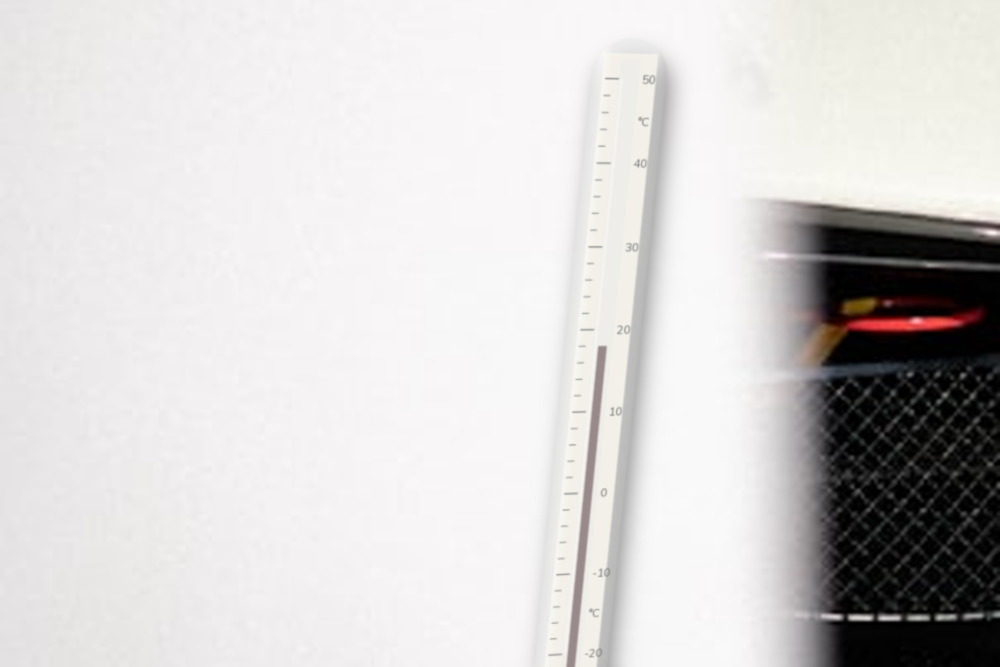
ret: {"value": 18, "unit": "°C"}
